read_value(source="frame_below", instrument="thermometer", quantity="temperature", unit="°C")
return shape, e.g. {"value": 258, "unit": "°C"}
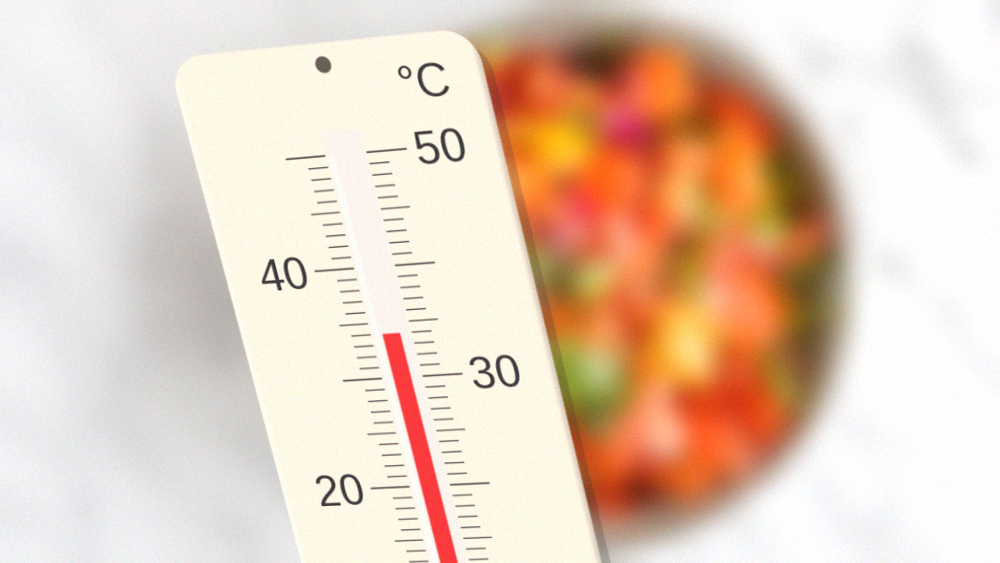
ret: {"value": 34, "unit": "°C"}
